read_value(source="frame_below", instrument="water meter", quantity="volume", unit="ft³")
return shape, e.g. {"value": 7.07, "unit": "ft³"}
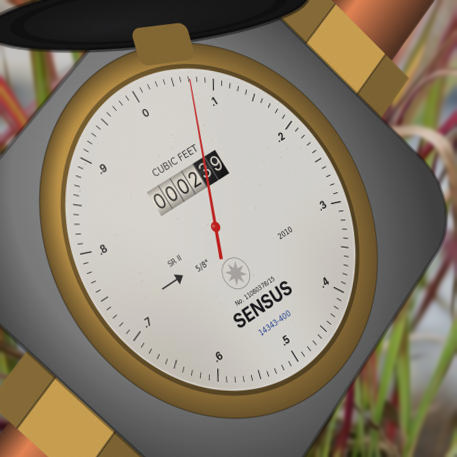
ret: {"value": 239.07, "unit": "ft³"}
